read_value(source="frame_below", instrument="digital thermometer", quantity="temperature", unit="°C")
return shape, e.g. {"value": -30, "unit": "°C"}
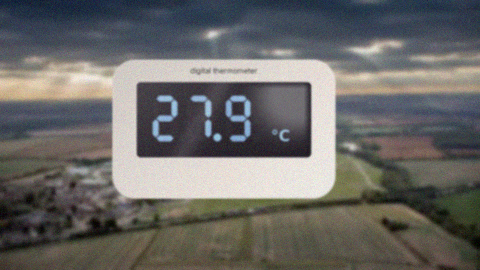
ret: {"value": 27.9, "unit": "°C"}
